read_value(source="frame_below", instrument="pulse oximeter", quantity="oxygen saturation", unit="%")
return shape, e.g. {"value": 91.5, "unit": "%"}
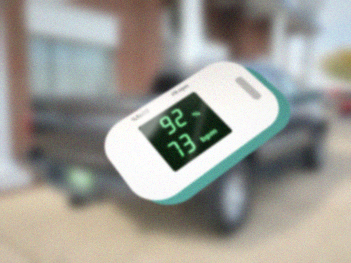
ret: {"value": 92, "unit": "%"}
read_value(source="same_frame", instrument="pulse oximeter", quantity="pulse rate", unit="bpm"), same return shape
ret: {"value": 73, "unit": "bpm"}
